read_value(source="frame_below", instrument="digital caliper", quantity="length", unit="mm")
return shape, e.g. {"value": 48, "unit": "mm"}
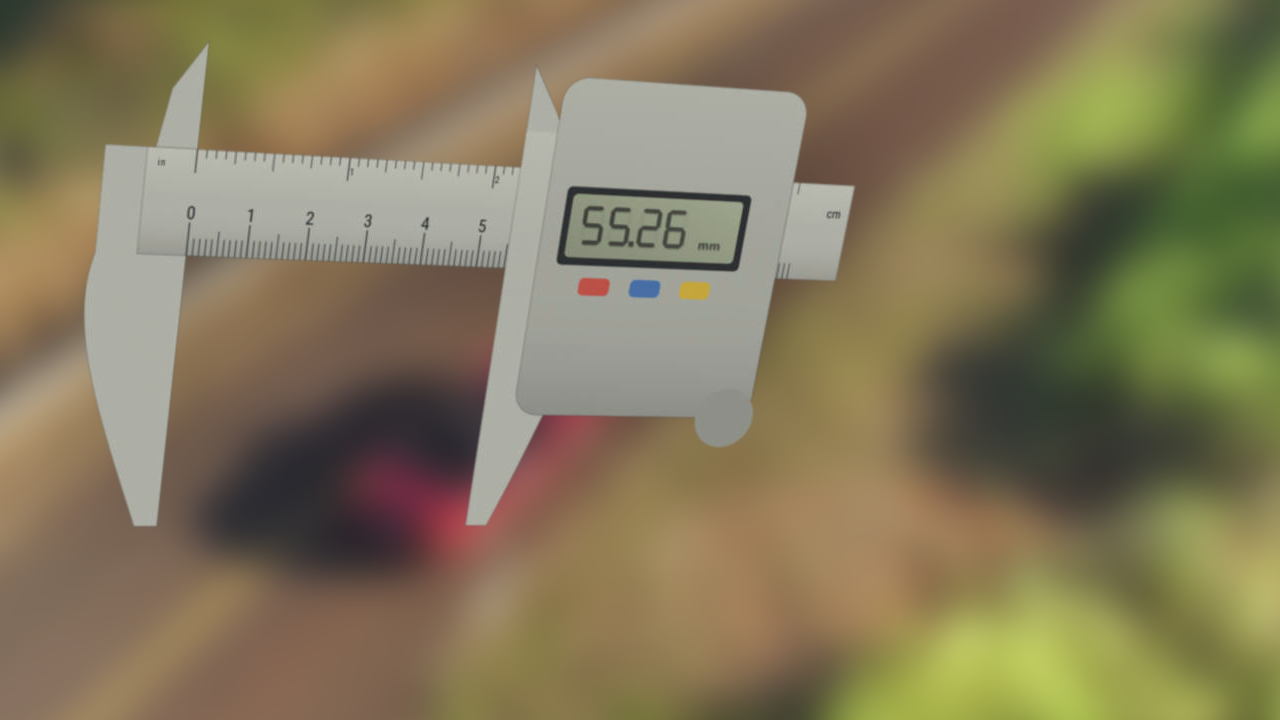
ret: {"value": 55.26, "unit": "mm"}
